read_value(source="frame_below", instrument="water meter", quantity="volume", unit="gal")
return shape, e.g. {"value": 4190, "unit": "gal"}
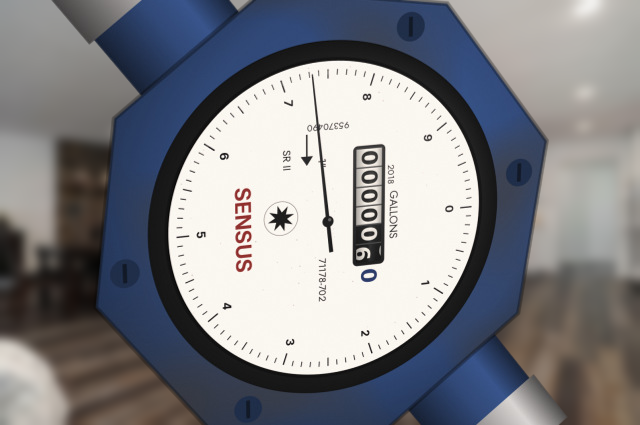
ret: {"value": 57.3, "unit": "gal"}
